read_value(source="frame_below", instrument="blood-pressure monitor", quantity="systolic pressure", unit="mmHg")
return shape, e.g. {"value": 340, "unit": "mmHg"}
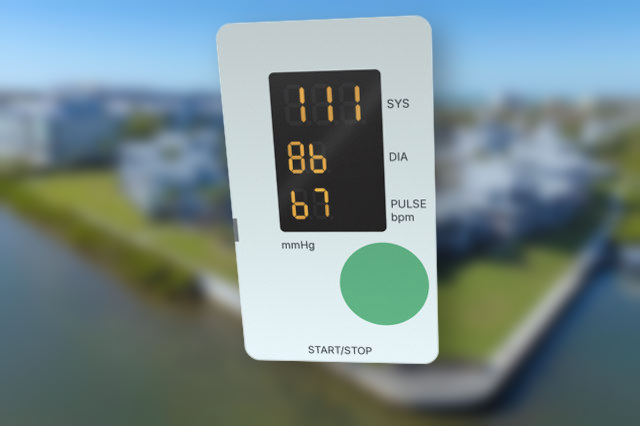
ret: {"value": 111, "unit": "mmHg"}
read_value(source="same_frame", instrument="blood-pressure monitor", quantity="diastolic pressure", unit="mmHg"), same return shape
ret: {"value": 86, "unit": "mmHg"}
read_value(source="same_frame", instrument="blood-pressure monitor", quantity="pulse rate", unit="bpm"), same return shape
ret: {"value": 67, "unit": "bpm"}
